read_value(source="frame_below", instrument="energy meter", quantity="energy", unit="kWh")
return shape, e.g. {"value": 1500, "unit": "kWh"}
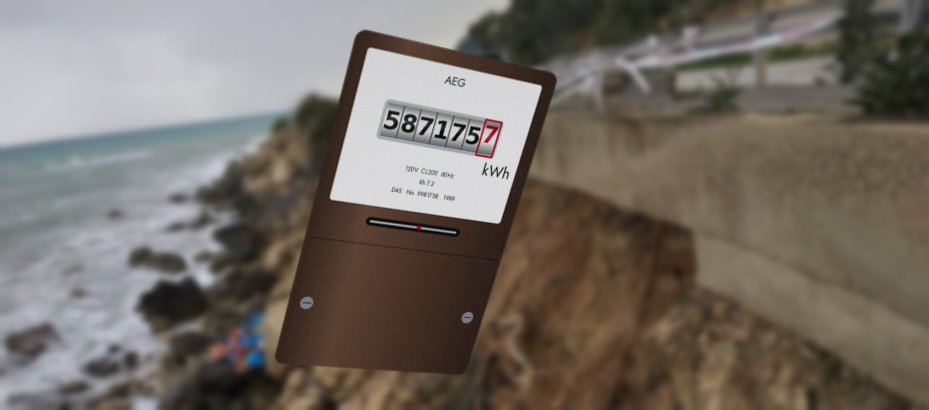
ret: {"value": 587175.7, "unit": "kWh"}
